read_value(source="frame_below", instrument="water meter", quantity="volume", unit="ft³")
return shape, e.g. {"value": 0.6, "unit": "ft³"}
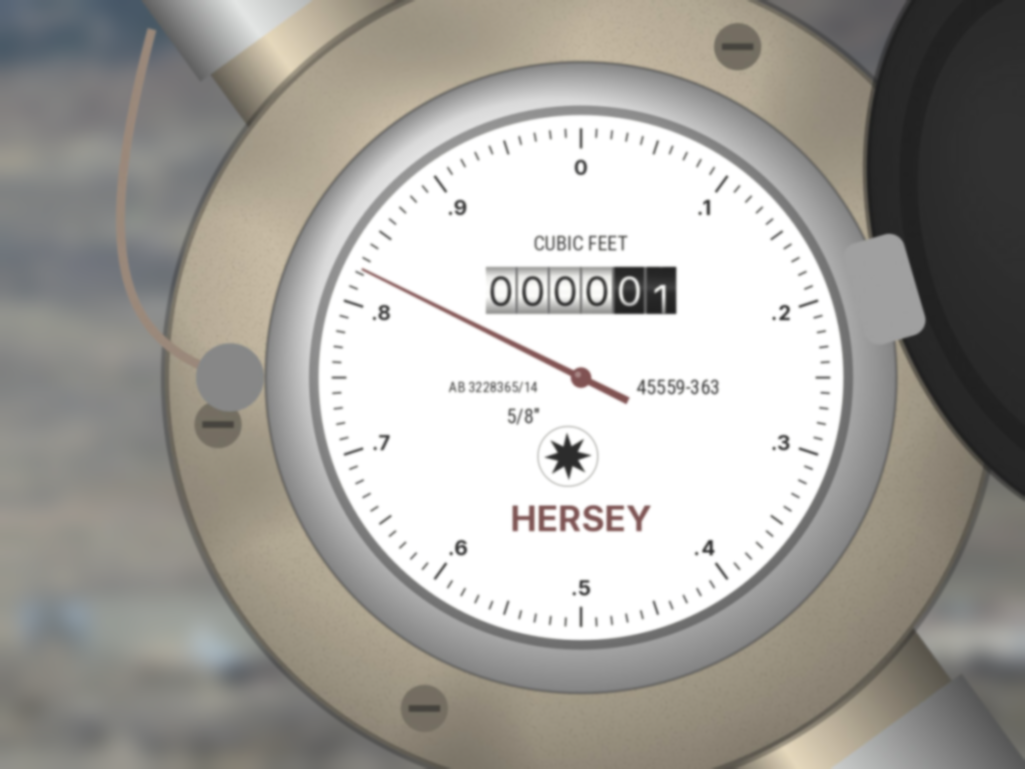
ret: {"value": 0.82, "unit": "ft³"}
